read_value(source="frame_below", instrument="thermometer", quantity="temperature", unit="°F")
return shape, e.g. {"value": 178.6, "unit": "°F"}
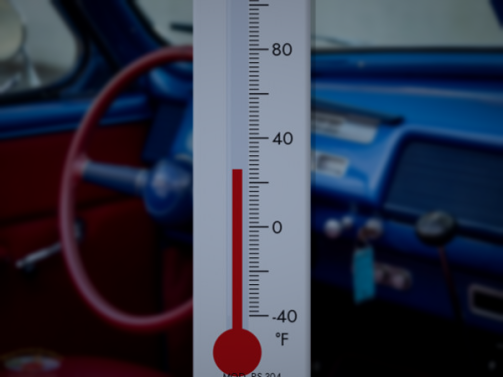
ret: {"value": 26, "unit": "°F"}
